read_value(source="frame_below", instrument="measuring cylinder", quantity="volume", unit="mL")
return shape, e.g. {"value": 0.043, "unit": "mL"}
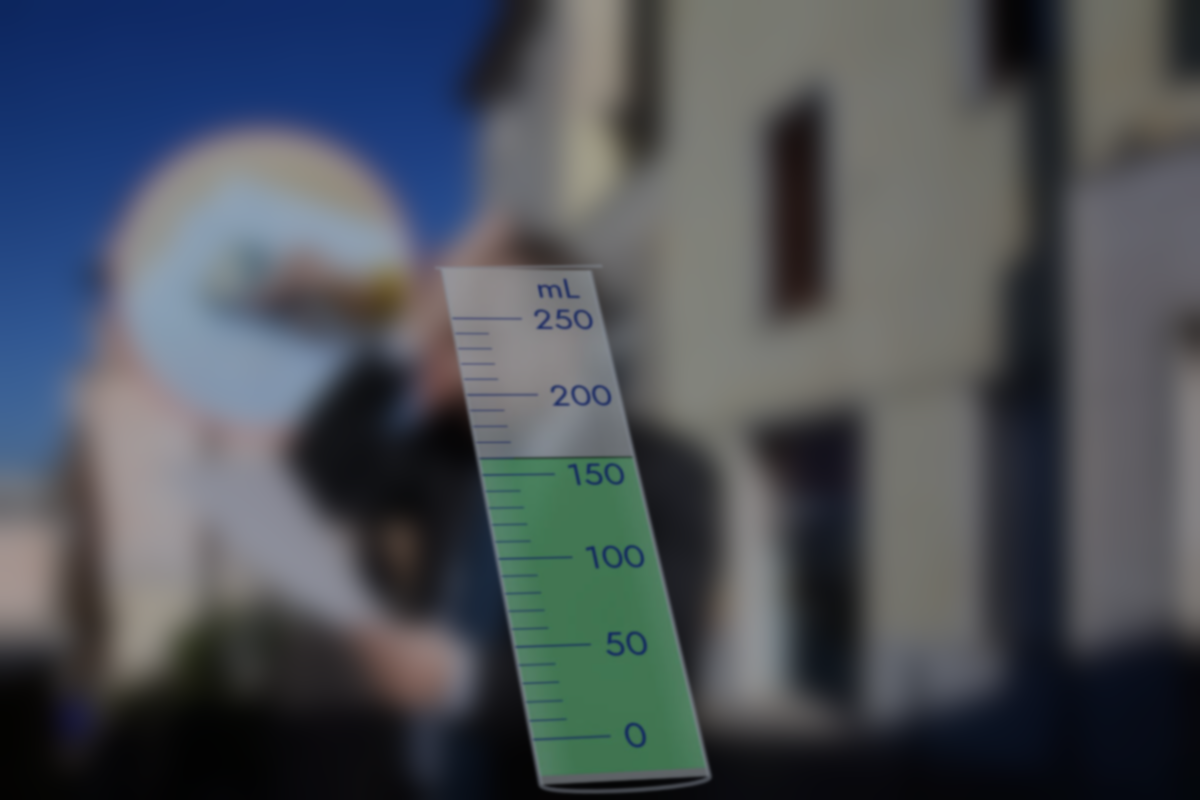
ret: {"value": 160, "unit": "mL"}
